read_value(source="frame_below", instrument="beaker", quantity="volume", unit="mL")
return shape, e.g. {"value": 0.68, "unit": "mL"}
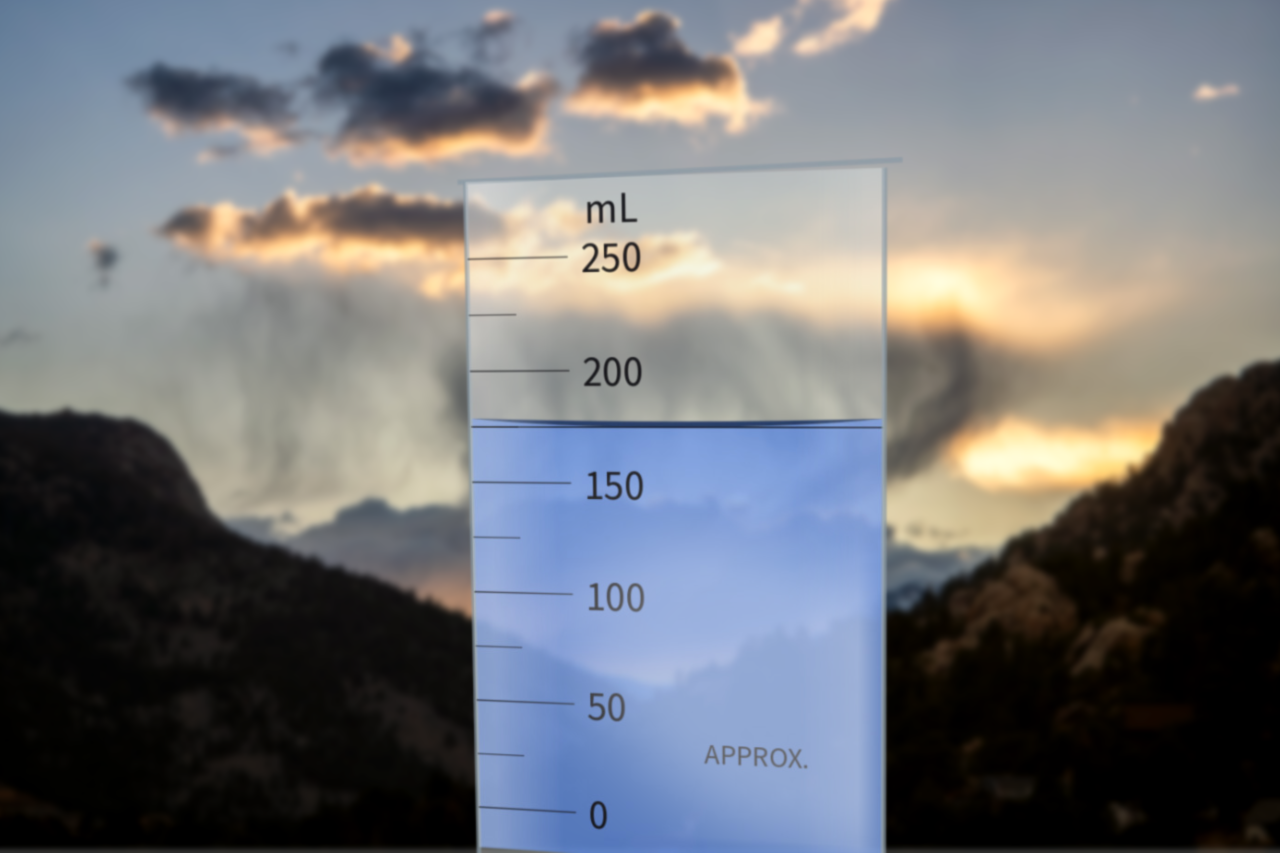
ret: {"value": 175, "unit": "mL"}
